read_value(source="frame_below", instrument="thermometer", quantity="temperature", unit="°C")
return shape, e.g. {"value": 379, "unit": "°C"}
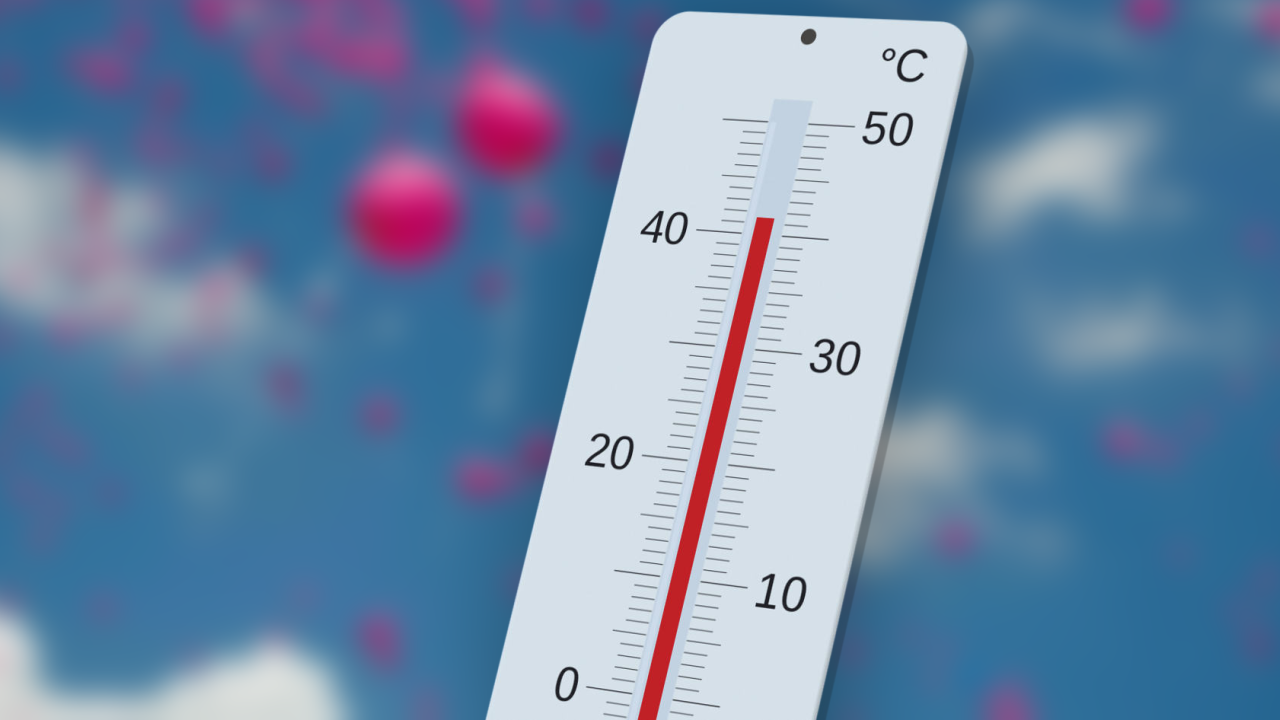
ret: {"value": 41.5, "unit": "°C"}
